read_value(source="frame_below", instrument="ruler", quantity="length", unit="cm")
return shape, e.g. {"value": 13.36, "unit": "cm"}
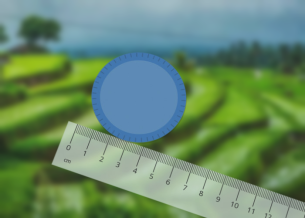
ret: {"value": 5.5, "unit": "cm"}
